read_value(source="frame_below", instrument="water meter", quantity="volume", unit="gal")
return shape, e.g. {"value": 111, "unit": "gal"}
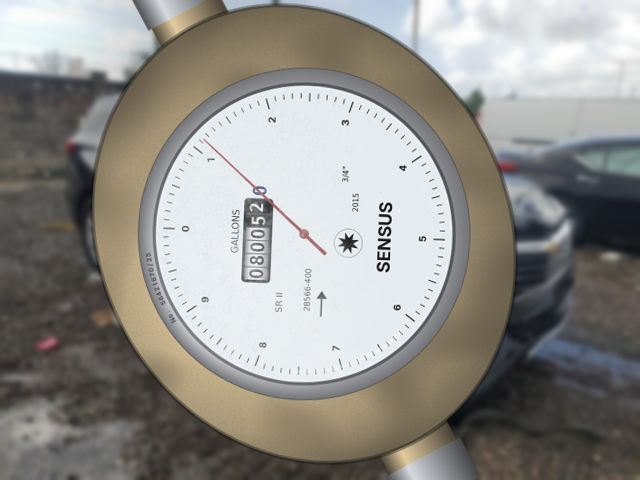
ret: {"value": 800521.1, "unit": "gal"}
